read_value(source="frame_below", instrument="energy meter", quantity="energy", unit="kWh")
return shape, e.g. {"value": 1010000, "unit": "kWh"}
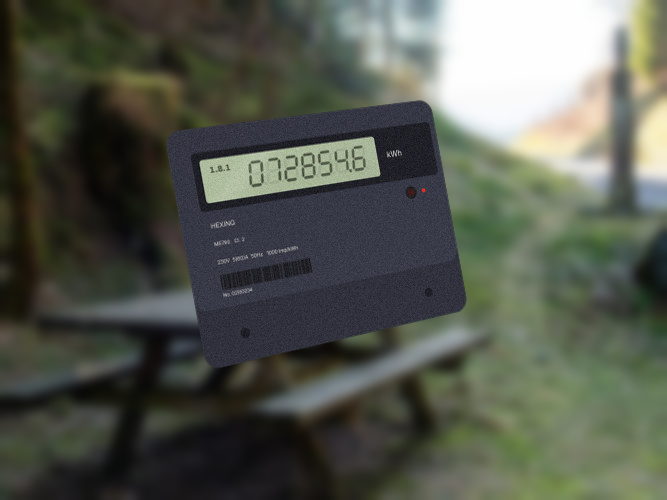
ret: {"value": 72854.6, "unit": "kWh"}
